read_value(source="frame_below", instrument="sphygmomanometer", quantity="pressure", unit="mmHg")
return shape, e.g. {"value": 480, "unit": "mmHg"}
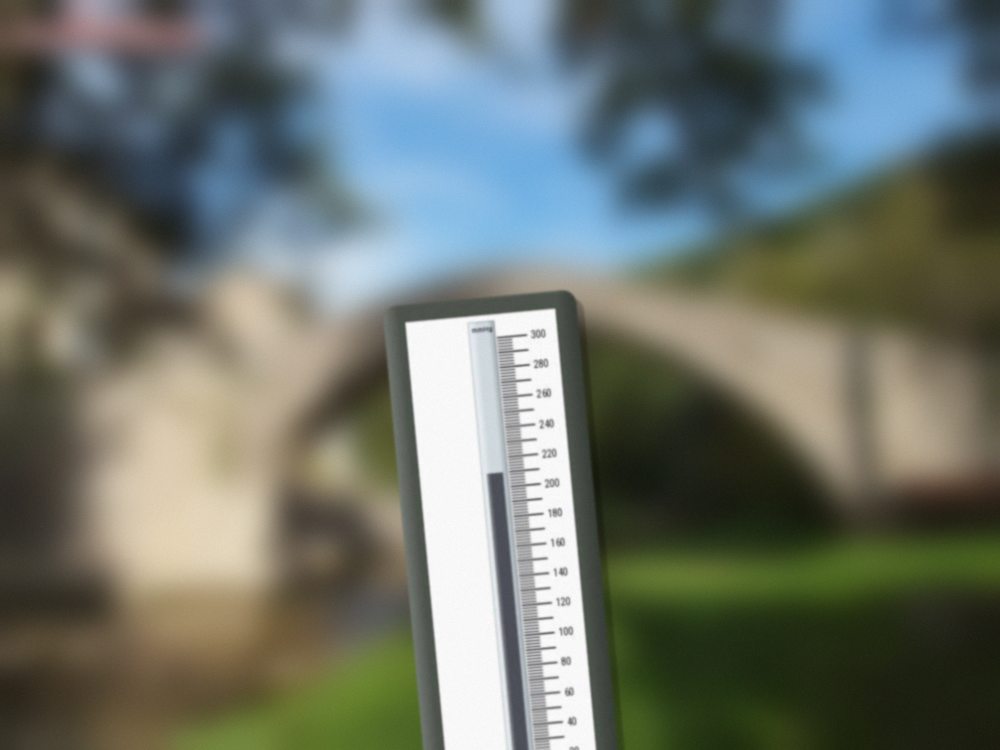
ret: {"value": 210, "unit": "mmHg"}
